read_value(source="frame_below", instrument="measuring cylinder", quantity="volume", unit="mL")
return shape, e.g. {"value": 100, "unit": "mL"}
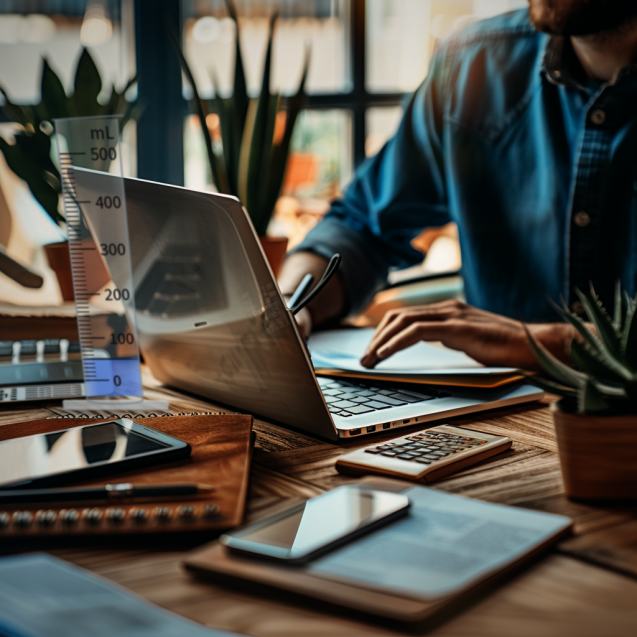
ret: {"value": 50, "unit": "mL"}
